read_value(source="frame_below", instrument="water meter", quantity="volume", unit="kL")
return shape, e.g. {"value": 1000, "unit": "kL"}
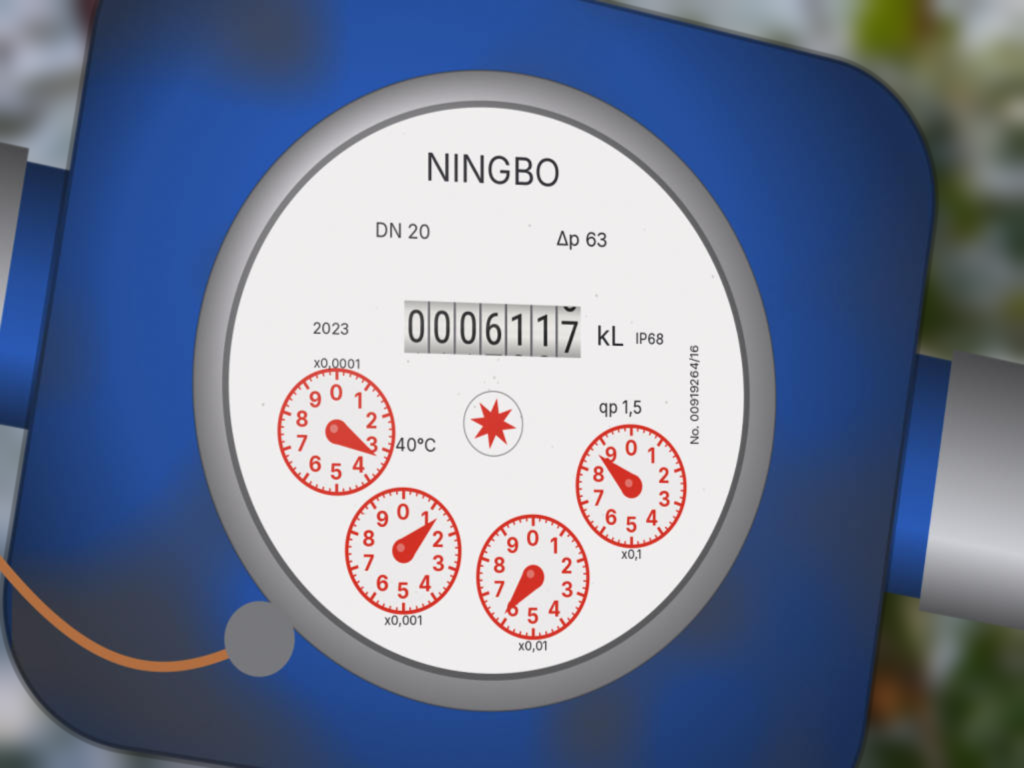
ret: {"value": 6116.8613, "unit": "kL"}
